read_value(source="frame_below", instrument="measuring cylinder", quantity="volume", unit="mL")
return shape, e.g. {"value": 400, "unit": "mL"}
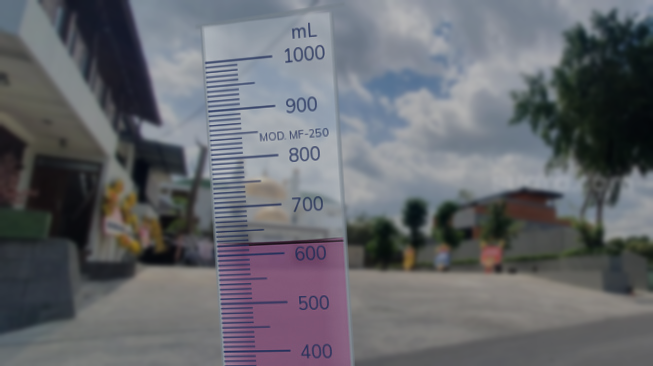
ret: {"value": 620, "unit": "mL"}
